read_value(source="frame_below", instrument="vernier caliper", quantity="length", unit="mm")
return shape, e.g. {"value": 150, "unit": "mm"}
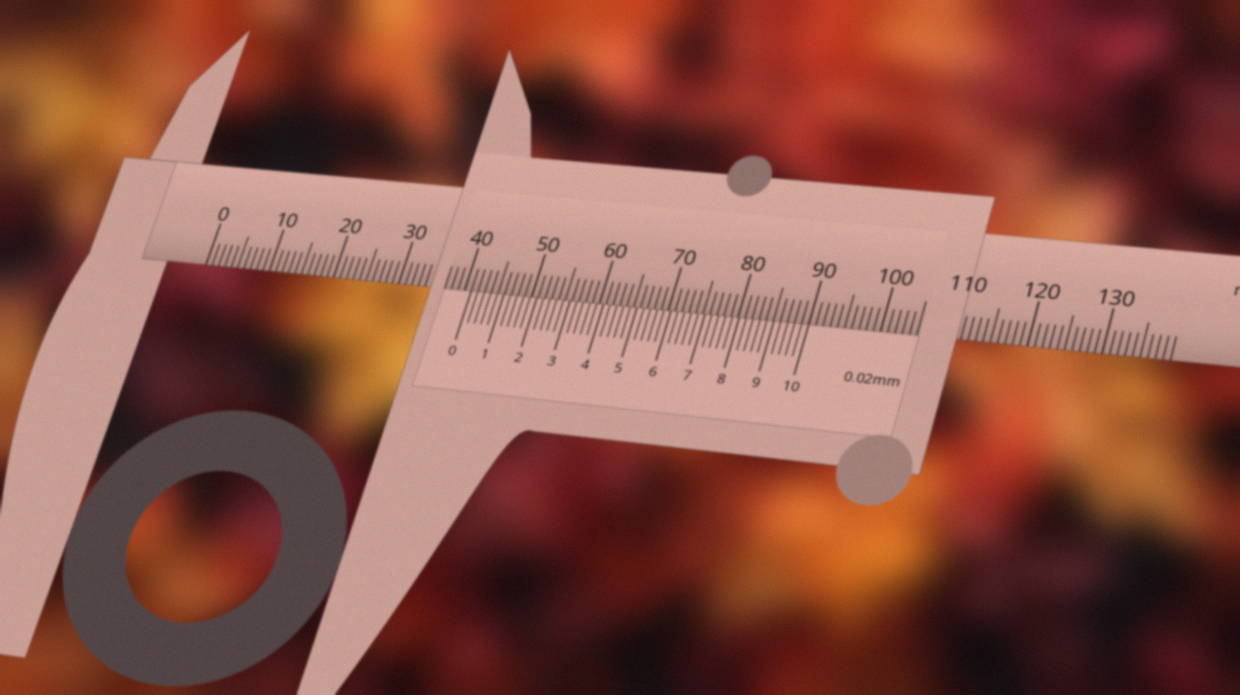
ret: {"value": 41.0, "unit": "mm"}
